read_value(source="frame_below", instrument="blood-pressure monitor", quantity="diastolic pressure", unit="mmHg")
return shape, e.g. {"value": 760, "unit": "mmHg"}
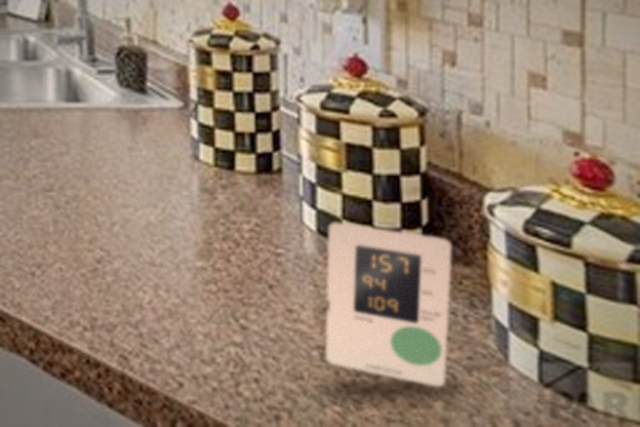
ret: {"value": 94, "unit": "mmHg"}
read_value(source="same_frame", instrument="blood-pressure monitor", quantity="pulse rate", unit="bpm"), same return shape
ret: {"value": 109, "unit": "bpm"}
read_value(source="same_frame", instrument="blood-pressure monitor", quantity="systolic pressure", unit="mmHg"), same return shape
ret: {"value": 157, "unit": "mmHg"}
